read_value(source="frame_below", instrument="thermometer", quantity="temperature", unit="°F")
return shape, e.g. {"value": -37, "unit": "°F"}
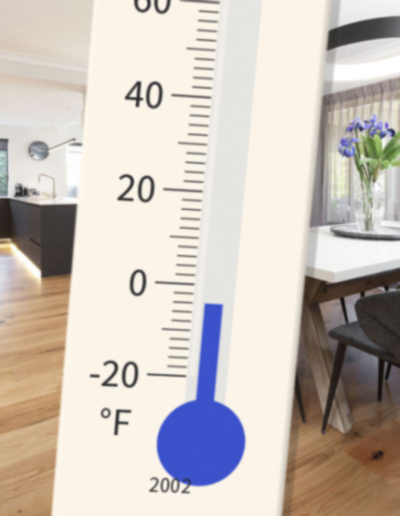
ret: {"value": -4, "unit": "°F"}
